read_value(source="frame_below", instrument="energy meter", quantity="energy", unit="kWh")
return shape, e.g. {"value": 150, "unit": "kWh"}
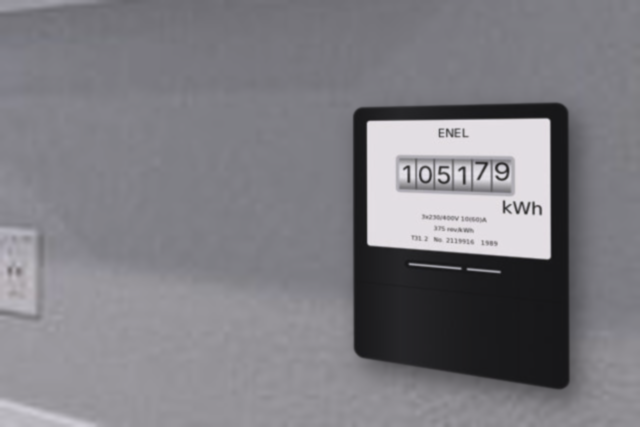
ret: {"value": 105179, "unit": "kWh"}
